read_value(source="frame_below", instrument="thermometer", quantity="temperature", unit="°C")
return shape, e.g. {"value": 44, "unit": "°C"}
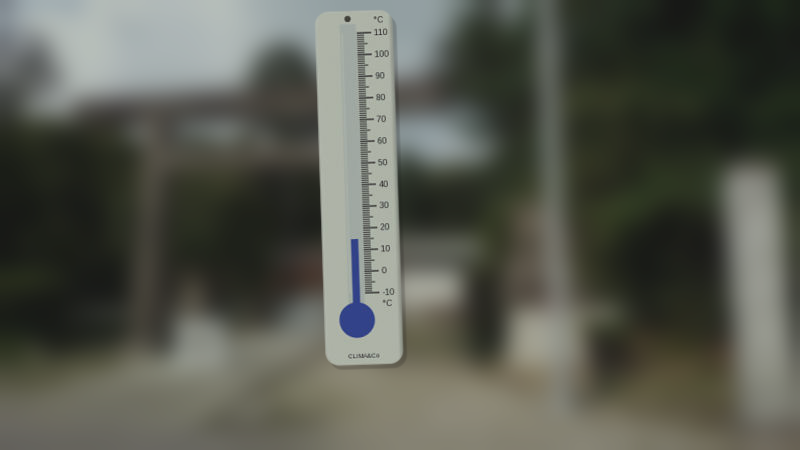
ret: {"value": 15, "unit": "°C"}
